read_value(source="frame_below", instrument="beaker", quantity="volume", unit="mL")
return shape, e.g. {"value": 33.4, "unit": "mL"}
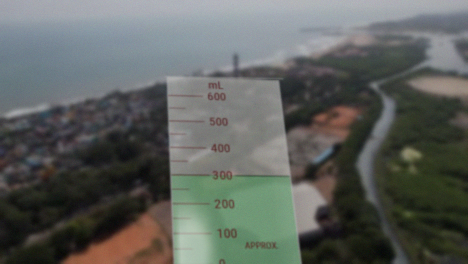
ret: {"value": 300, "unit": "mL"}
